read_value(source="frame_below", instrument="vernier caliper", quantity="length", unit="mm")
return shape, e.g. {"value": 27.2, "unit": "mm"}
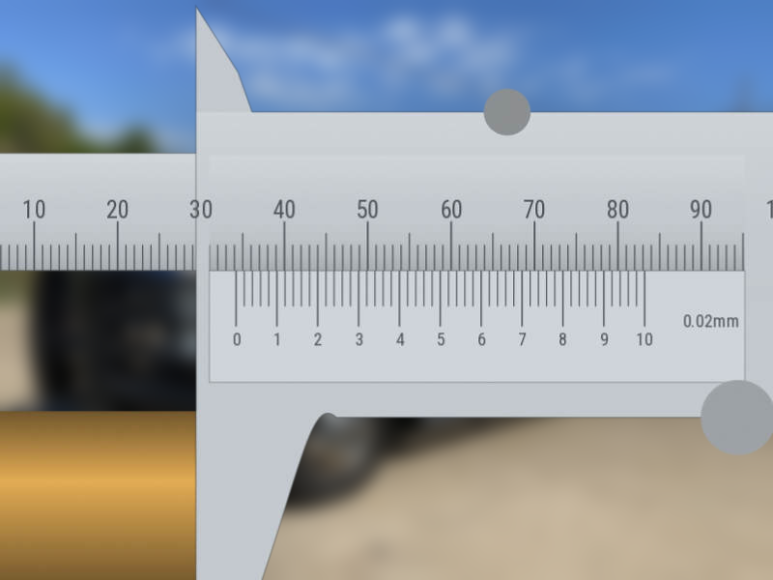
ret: {"value": 34.2, "unit": "mm"}
